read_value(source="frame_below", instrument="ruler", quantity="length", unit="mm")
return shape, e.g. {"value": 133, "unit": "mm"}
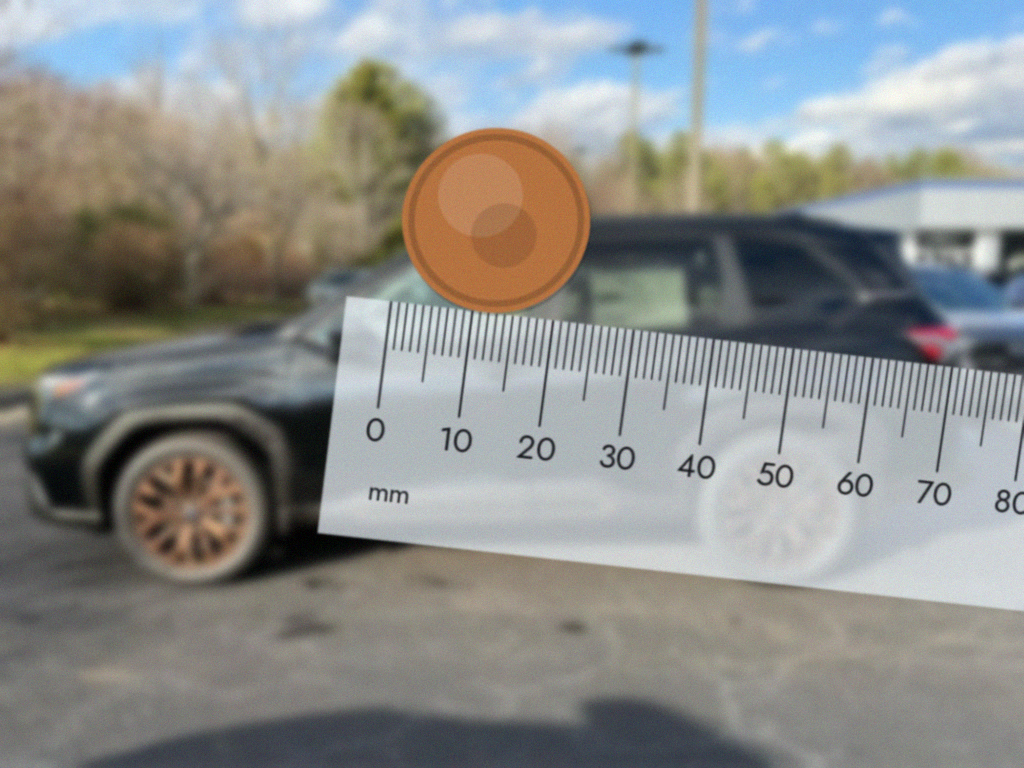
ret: {"value": 23, "unit": "mm"}
